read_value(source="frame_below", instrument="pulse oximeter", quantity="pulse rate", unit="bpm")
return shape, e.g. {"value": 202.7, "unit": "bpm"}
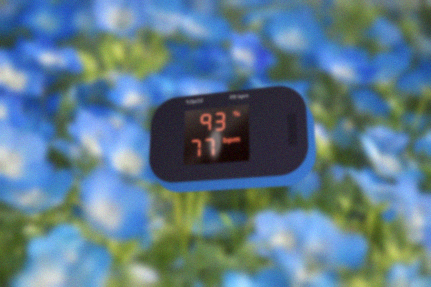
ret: {"value": 77, "unit": "bpm"}
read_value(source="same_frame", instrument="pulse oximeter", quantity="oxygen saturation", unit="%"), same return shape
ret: {"value": 93, "unit": "%"}
